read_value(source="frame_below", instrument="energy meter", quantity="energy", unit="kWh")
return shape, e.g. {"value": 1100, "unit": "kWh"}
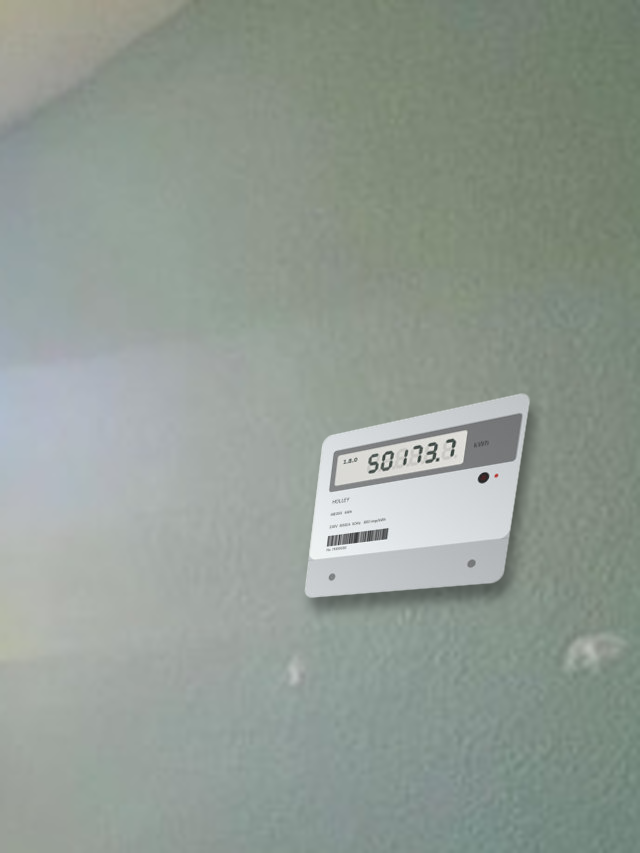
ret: {"value": 50173.7, "unit": "kWh"}
